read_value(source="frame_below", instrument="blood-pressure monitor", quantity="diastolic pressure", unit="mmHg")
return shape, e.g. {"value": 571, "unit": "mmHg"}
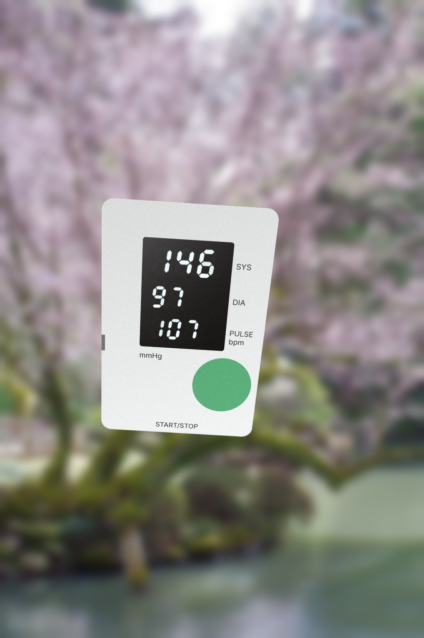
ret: {"value": 97, "unit": "mmHg"}
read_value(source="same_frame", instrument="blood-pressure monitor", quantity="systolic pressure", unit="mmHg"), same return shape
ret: {"value": 146, "unit": "mmHg"}
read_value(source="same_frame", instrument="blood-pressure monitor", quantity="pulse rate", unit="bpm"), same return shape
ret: {"value": 107, "unit": "bpm"}
